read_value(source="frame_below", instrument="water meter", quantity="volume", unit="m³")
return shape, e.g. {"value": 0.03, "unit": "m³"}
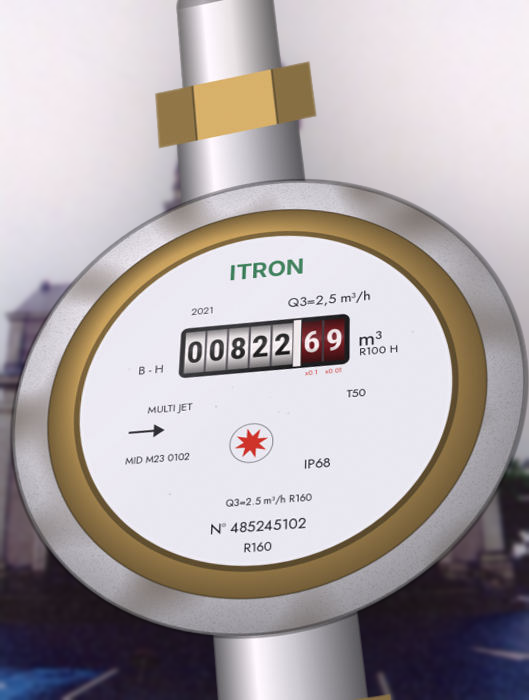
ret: {"value": 822.69, "unit": "m³"}
